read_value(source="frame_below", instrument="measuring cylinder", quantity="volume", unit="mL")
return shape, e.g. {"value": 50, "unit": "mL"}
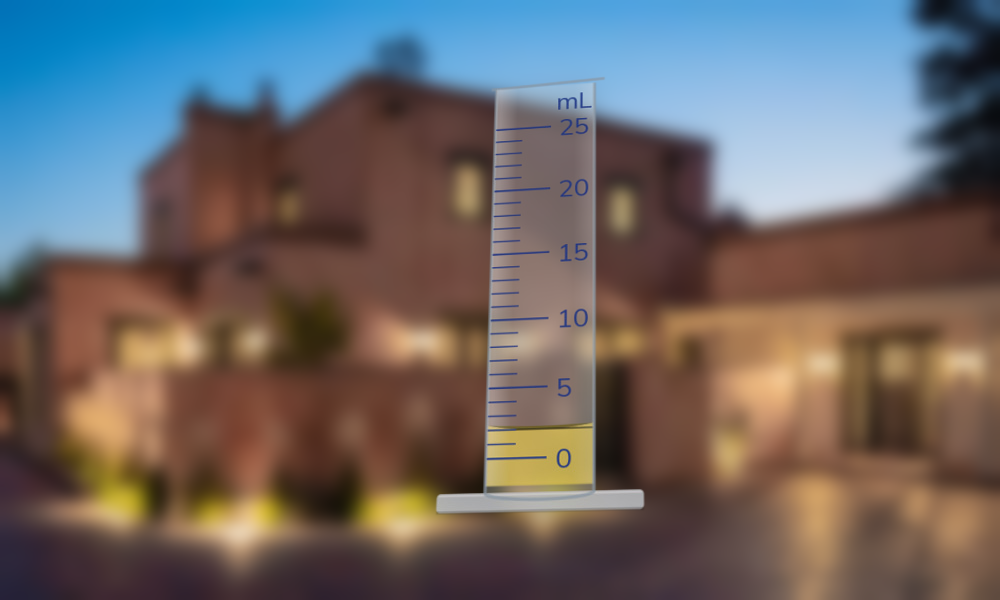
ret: {"value": 2, "unit": "mL"}
